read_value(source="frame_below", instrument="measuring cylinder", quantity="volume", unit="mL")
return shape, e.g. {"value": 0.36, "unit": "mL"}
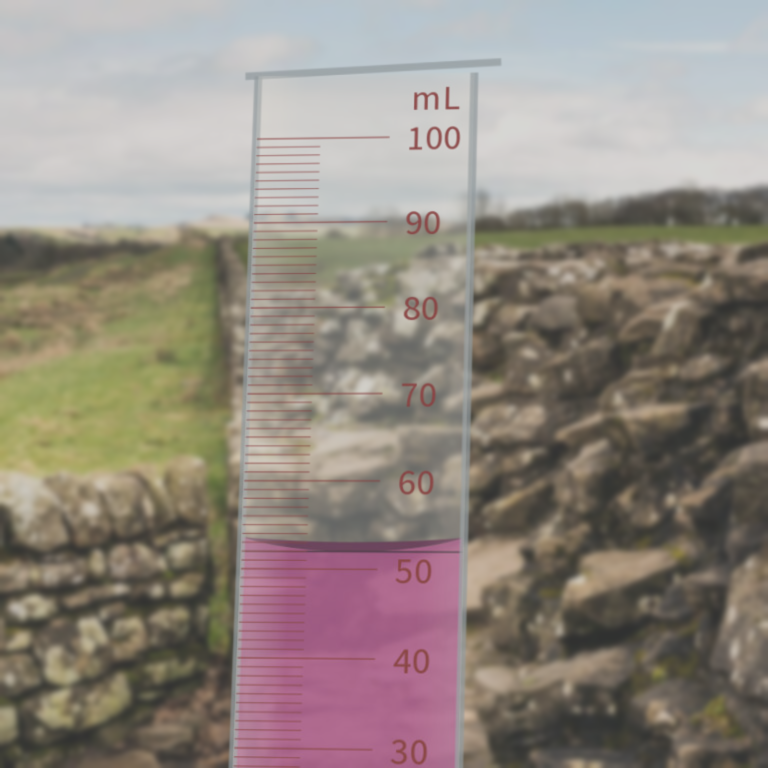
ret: {"value": 52, "unit": "mL"}
